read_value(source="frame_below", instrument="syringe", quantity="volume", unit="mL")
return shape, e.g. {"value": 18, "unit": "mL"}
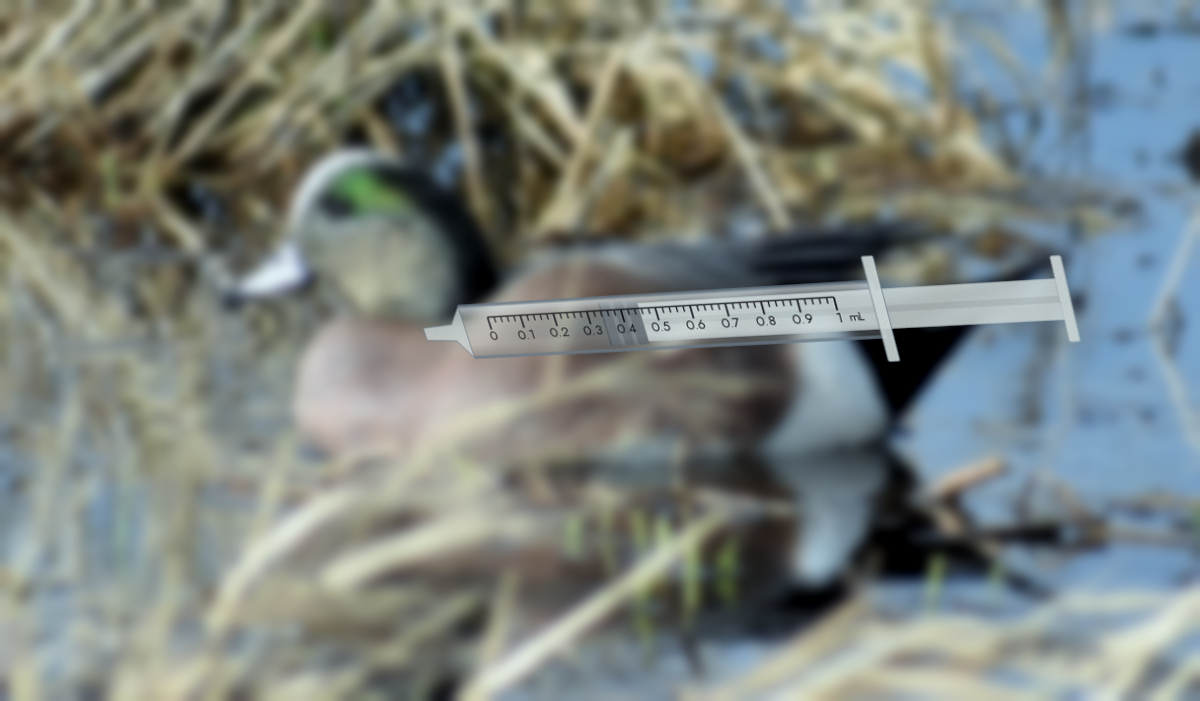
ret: {"value": 0.34, "unit": "mL"}
